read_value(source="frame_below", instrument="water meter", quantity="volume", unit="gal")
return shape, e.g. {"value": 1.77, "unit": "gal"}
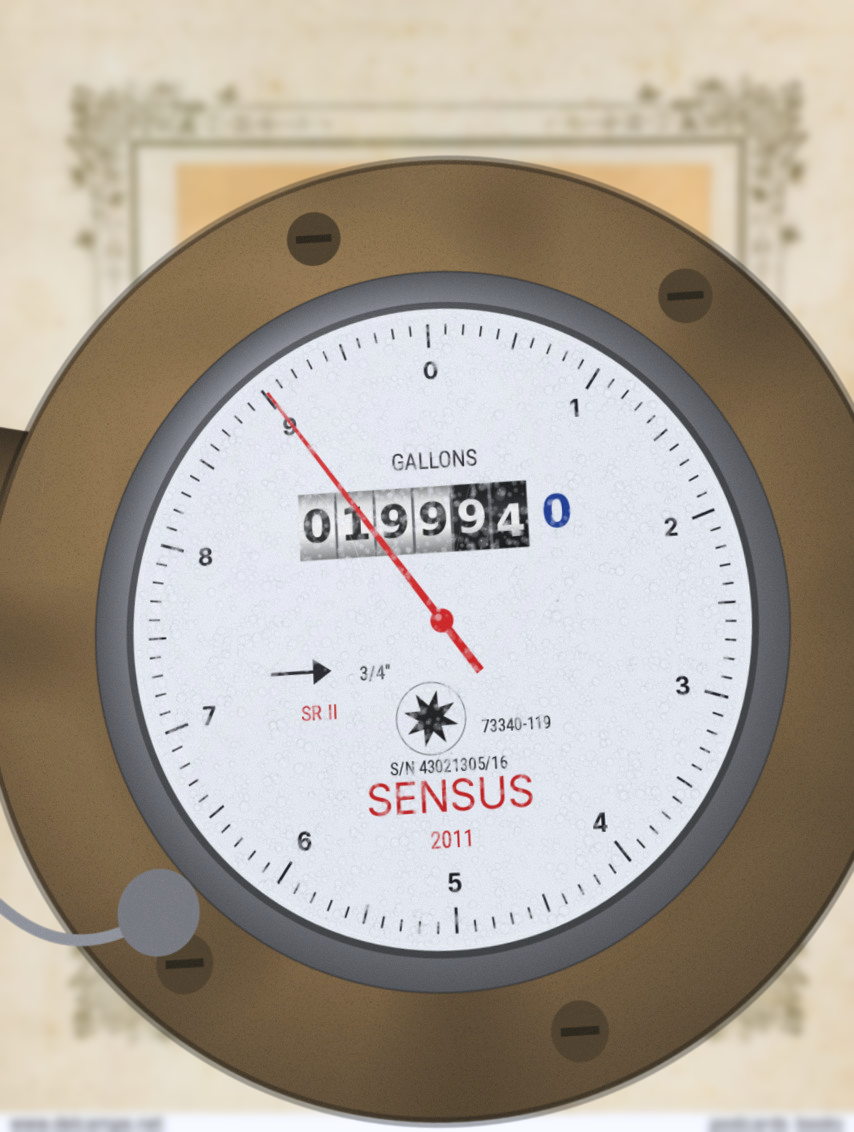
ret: {"value": 199939.0, "unit": "gal"}
